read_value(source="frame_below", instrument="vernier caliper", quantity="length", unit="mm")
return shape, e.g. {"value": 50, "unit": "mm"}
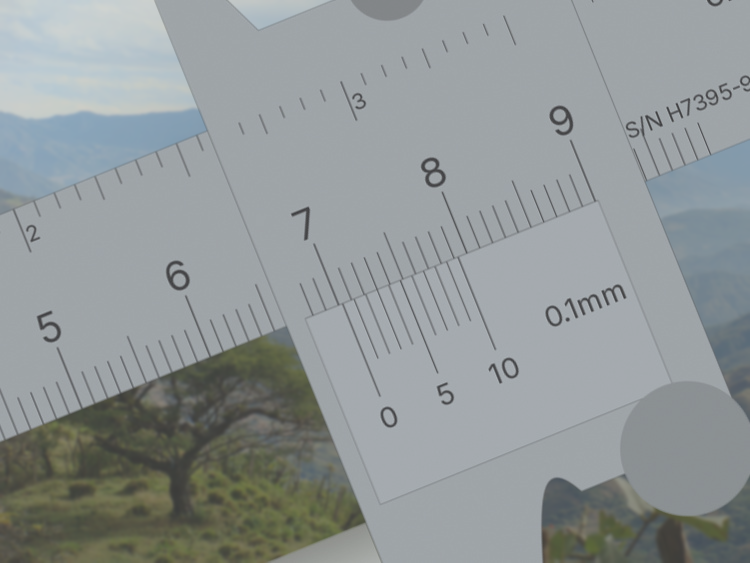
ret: {"value": 70.3, "unit": "mm"}
